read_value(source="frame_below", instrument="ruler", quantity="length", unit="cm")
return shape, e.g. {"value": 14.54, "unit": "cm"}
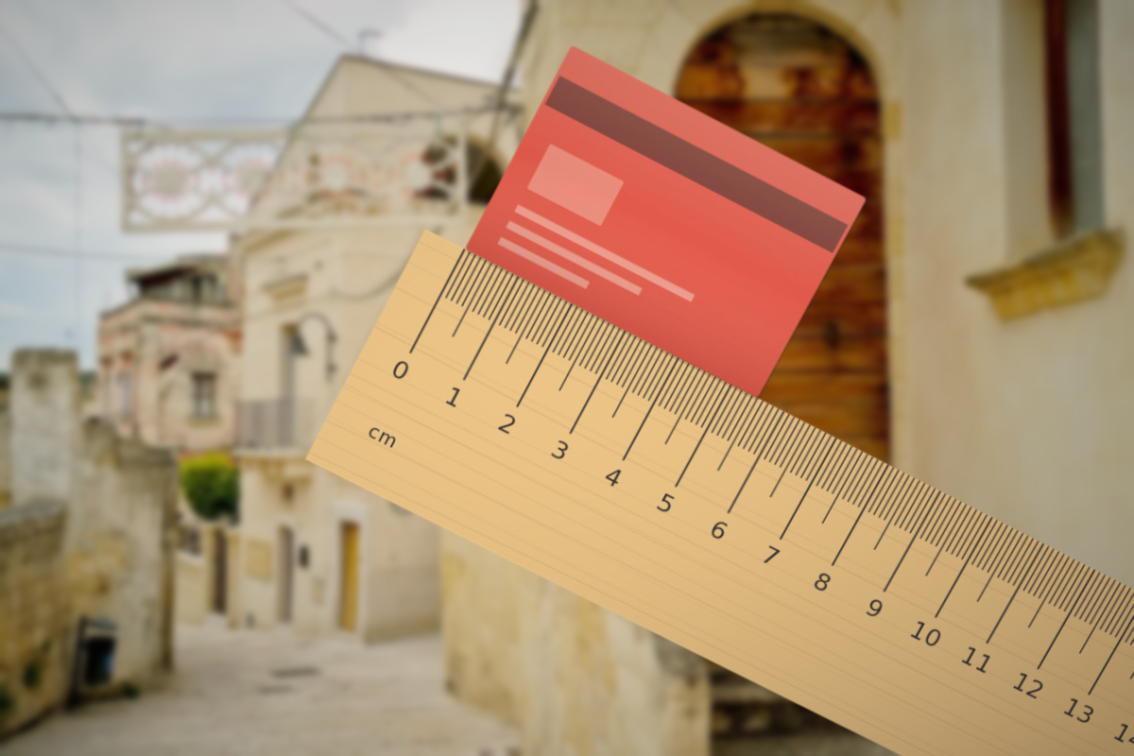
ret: {"value": 5.5, "unit": "cm"}
